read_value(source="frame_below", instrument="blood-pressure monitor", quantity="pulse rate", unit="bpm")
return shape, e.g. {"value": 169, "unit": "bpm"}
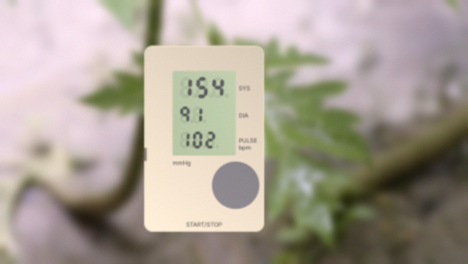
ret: {"value": 102, "unit": "bpm"}
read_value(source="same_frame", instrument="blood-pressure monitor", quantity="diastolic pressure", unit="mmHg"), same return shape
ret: {"value": 91, "unit": "mmHg"}
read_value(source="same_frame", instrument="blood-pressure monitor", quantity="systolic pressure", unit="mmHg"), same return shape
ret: {"value": 154, "unit": "mmHg"}
